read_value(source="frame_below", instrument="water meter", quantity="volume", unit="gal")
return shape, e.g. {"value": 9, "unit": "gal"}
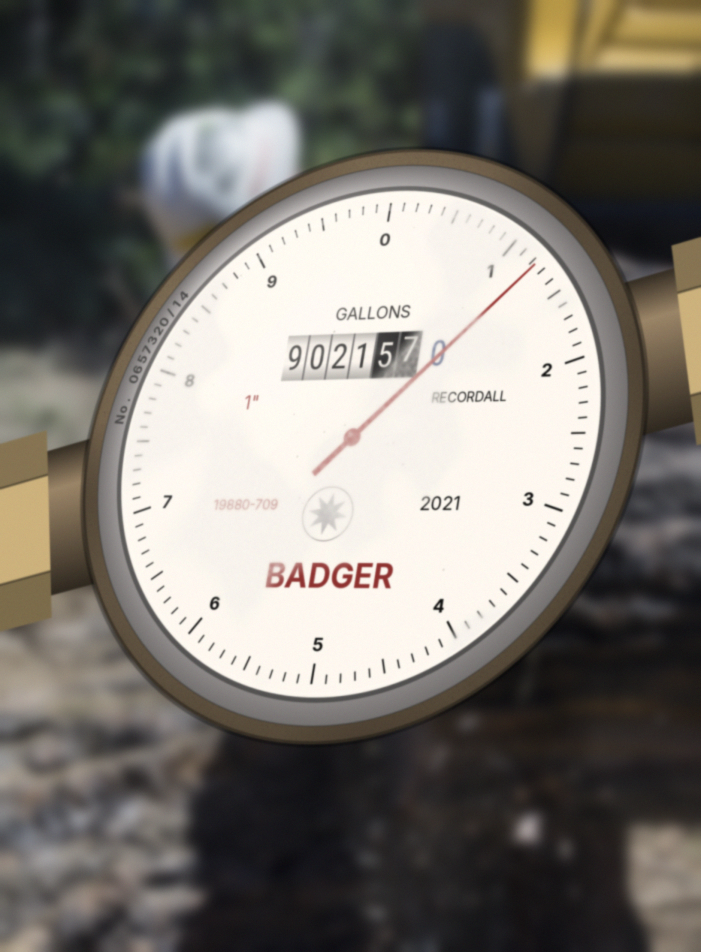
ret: {"value": 9021571.2, "unit": "gal"}
